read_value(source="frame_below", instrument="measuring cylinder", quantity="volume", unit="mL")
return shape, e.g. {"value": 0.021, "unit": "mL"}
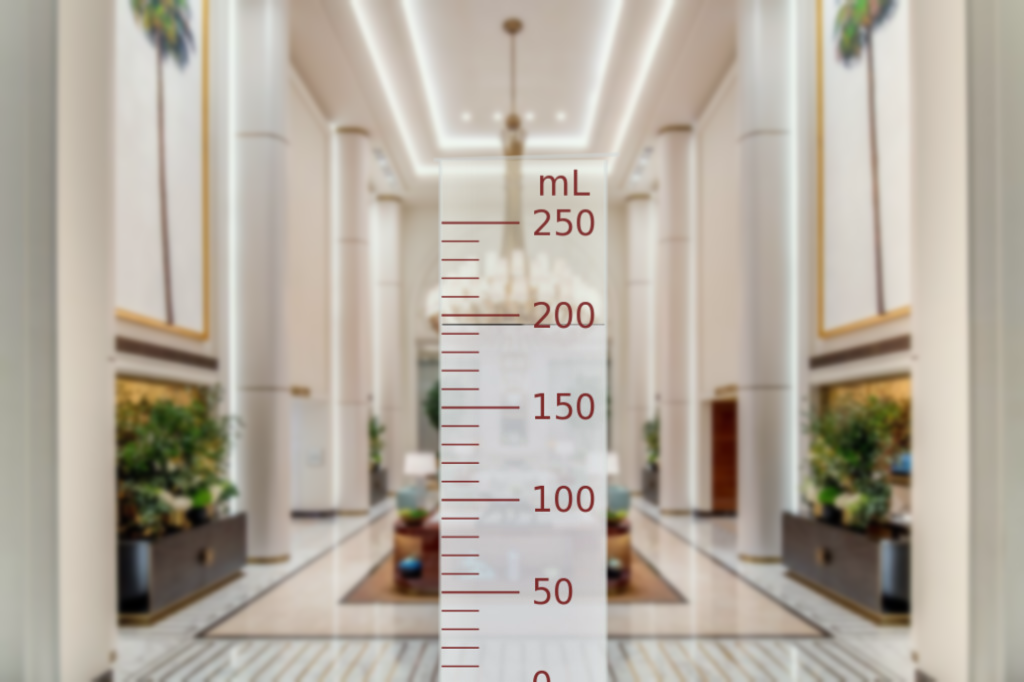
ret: {"value": 195, "unit": "mL"}
